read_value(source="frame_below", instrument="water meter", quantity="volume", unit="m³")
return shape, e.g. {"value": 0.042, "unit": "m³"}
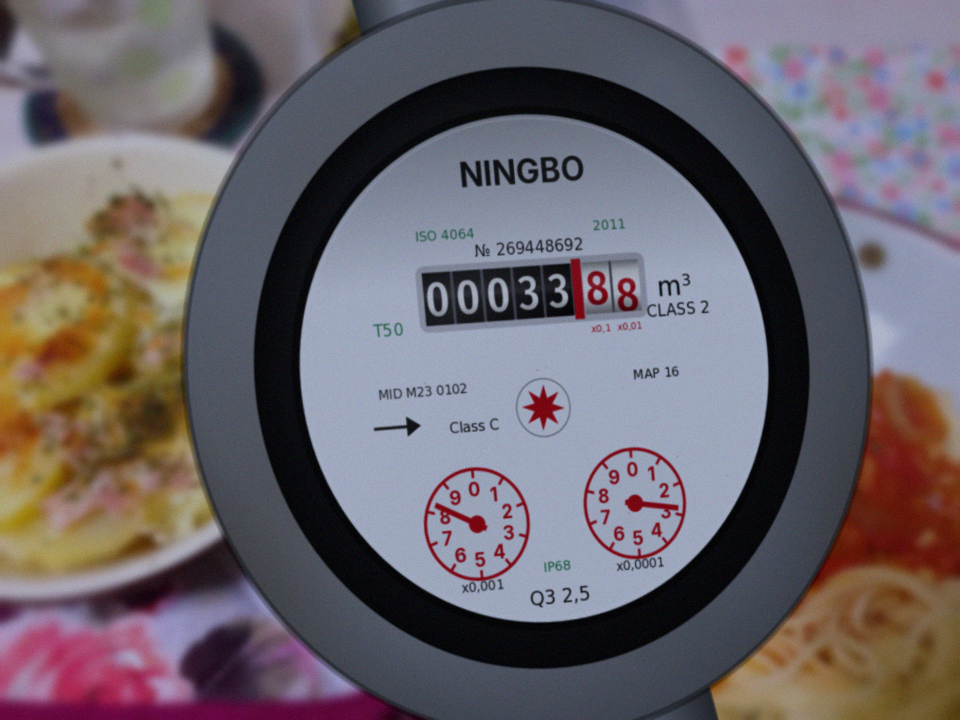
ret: {"value": 33.8782, "unit": "m³"}
